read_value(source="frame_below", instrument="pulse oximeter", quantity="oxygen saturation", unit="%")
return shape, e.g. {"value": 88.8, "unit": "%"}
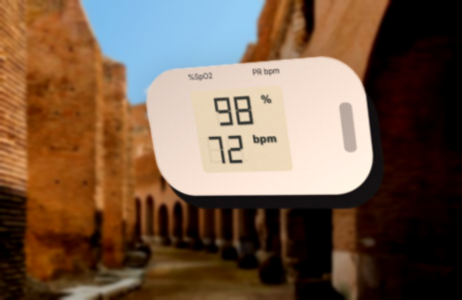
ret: {"value": 98, "unit": "%"}
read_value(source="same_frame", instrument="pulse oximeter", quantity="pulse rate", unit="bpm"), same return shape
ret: {"value": 72, "unit": "bpm"}
